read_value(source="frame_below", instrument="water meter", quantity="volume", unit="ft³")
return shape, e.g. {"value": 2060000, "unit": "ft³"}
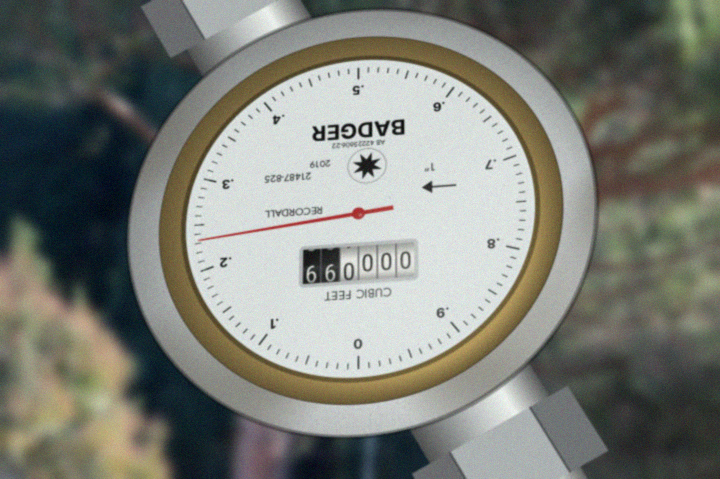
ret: {"value": 99.23, "unit": "ft³"}
